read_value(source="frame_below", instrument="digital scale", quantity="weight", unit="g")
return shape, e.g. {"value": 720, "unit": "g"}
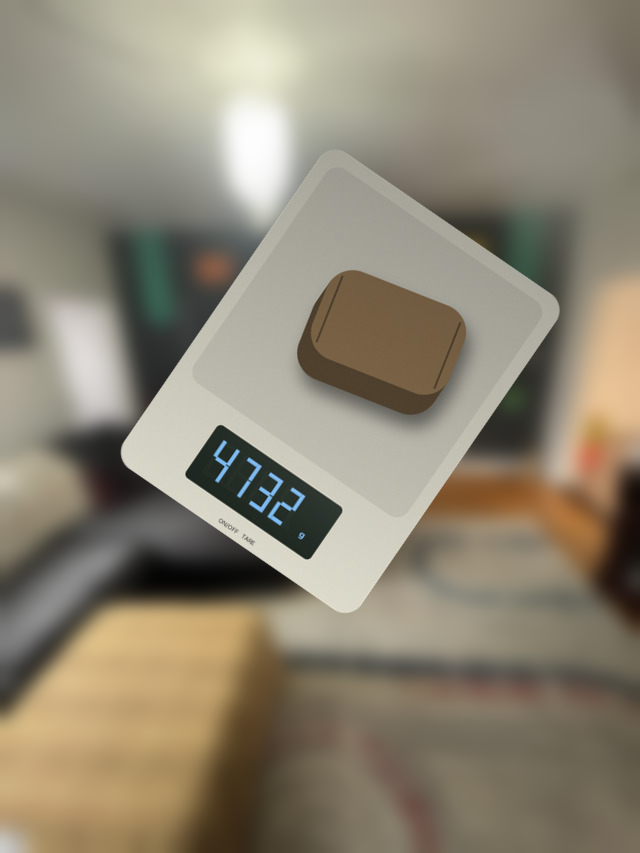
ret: {"value": 4732, "unit": "g"}
